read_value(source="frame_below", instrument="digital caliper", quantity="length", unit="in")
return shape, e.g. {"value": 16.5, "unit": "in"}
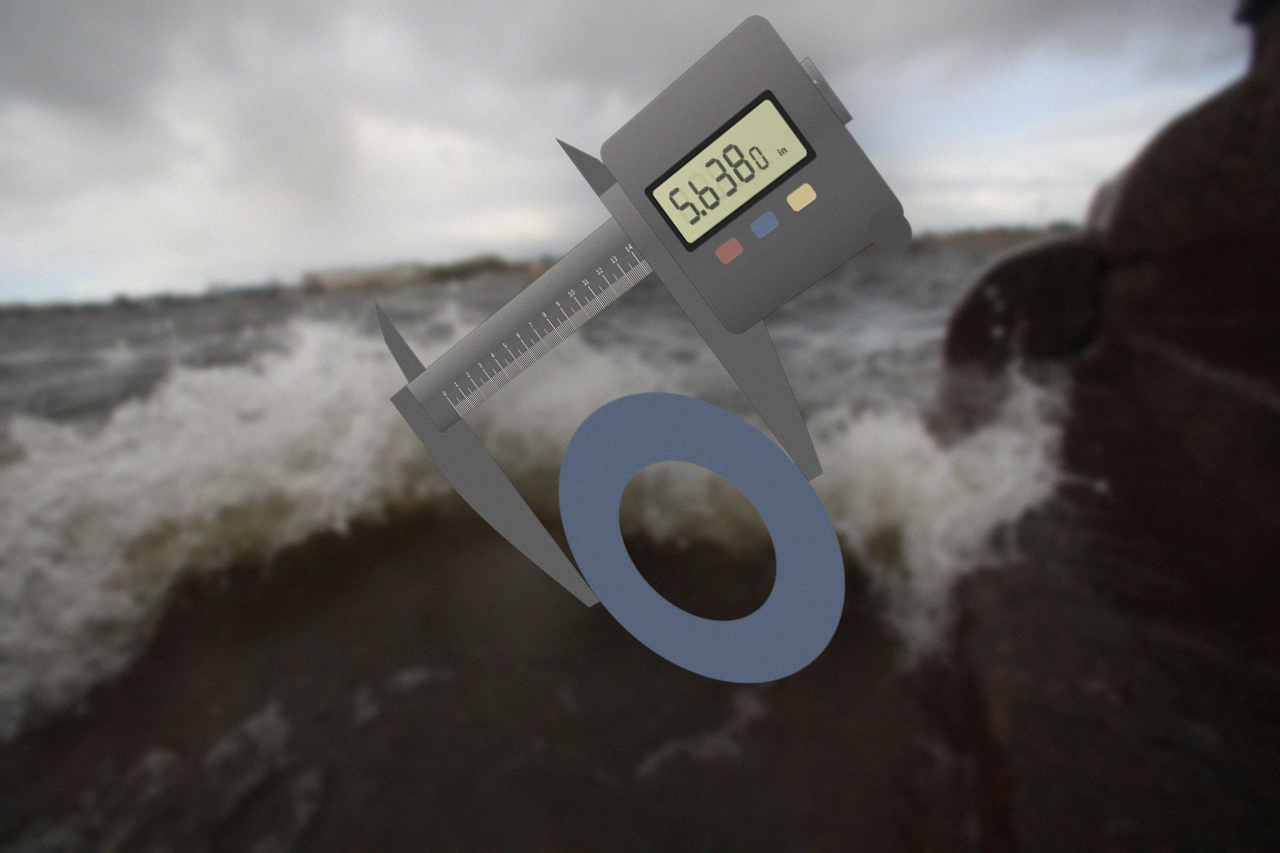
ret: {"value": 5.6380, "unit": "in"}
